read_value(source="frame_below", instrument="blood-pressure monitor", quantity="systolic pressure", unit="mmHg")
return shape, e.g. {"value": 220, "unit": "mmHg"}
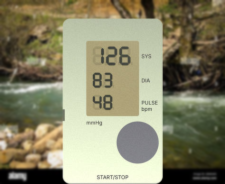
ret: {"value": 126, "unit": "mmHg"}
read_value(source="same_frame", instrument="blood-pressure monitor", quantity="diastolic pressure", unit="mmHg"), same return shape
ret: {"value": 83, "unit": "mmHg"}
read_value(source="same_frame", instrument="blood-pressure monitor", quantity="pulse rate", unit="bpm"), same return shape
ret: {"value": 48, "unit": "bpm"}
